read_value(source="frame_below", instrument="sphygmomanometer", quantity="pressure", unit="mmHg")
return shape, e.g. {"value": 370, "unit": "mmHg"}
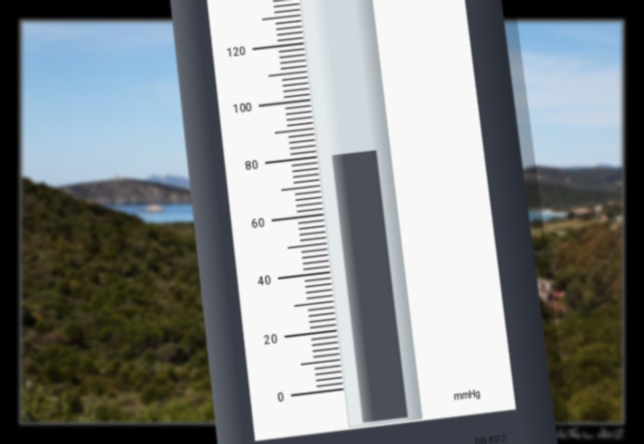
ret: {"value": 80, "unit": "mmHg"}
